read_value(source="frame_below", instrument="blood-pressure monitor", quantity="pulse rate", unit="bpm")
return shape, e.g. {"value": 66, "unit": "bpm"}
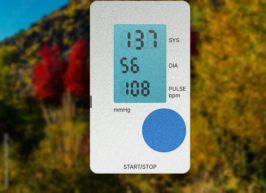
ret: {"value": 108, "unit": "bpm"}
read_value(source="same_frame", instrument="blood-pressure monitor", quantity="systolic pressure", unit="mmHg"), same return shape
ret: {"value": 137, "unit": "mmHg"}
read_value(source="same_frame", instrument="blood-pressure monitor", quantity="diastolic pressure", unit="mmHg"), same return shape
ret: {"value": 56, "unit": "mmHg"}
